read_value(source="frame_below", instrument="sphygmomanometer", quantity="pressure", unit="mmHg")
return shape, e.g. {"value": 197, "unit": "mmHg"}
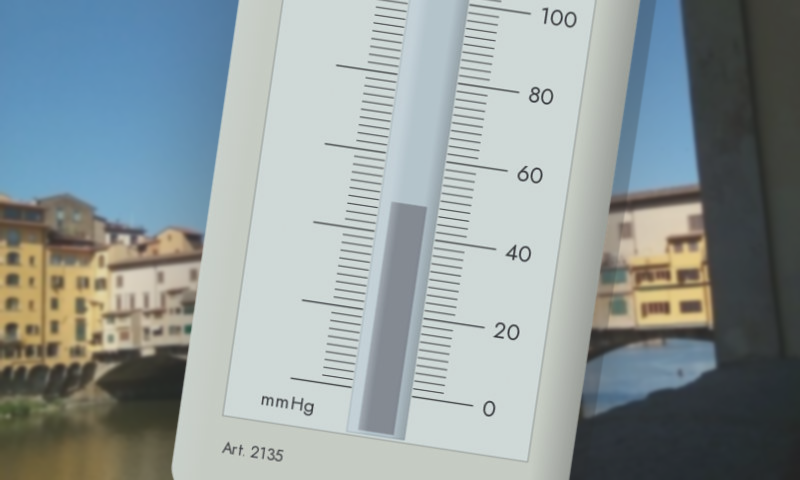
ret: {"value": 48, "unit": "mmHg"}
